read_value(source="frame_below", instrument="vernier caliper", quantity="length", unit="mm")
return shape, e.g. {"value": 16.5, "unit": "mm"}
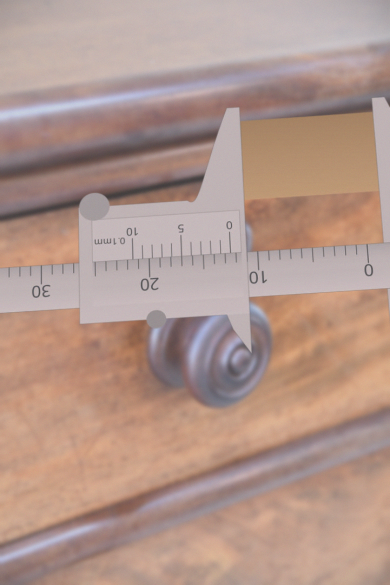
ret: {"value": 12.5, "unit": "mm"}
